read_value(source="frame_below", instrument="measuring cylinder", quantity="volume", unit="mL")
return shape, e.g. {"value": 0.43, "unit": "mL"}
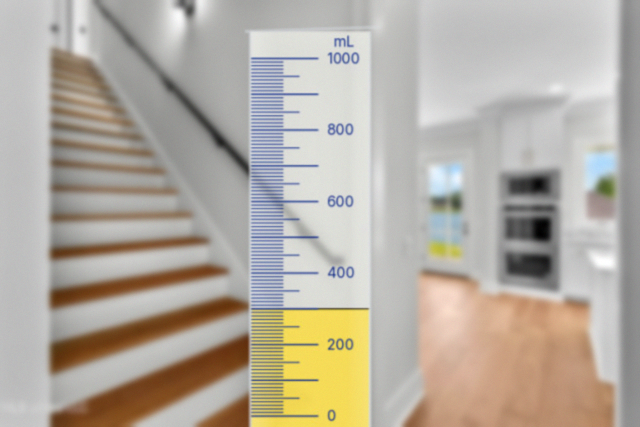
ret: {"value": 300, "unit": "mL"}
